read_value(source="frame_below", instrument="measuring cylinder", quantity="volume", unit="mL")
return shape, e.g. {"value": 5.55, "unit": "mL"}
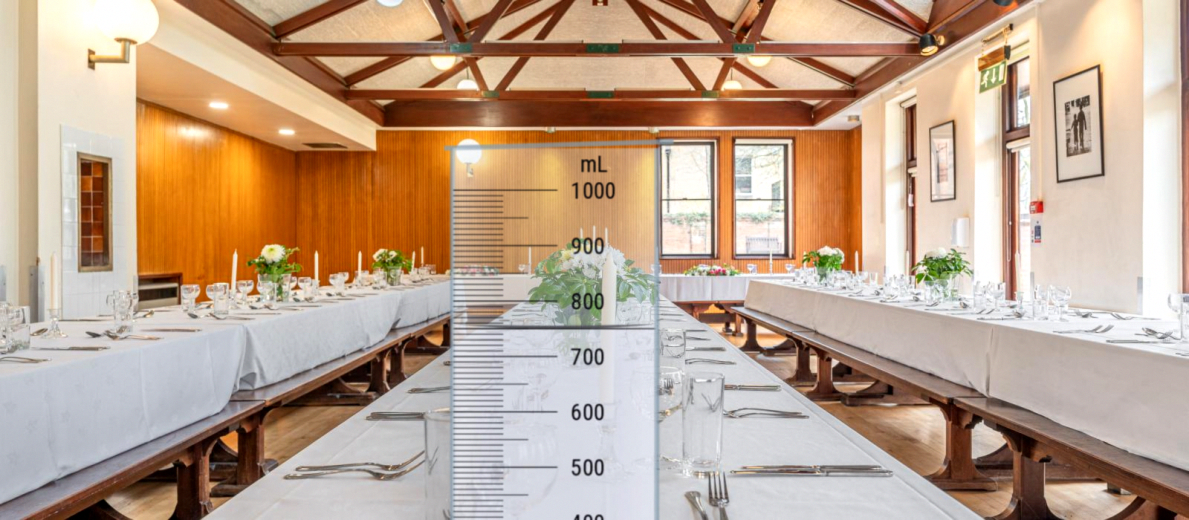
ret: {"value": 750, "unit": "mL"}
